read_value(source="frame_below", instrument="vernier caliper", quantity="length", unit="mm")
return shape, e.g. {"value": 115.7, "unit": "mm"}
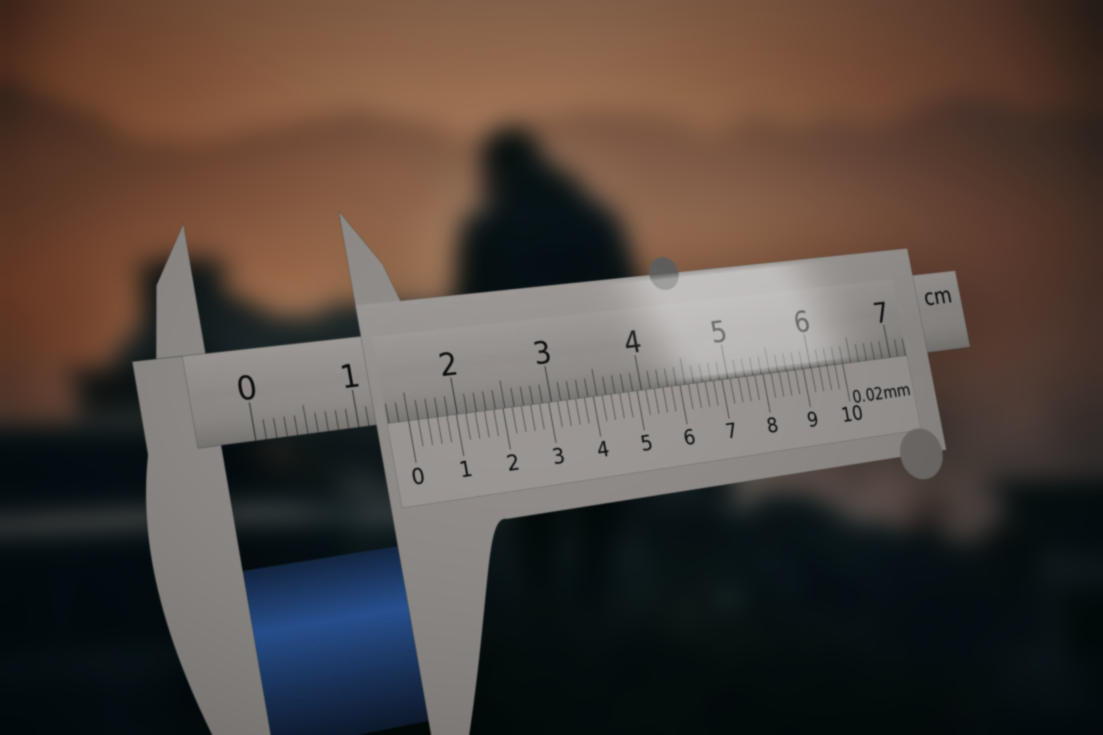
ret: {"value": 15.0, "unit": "mm"}
